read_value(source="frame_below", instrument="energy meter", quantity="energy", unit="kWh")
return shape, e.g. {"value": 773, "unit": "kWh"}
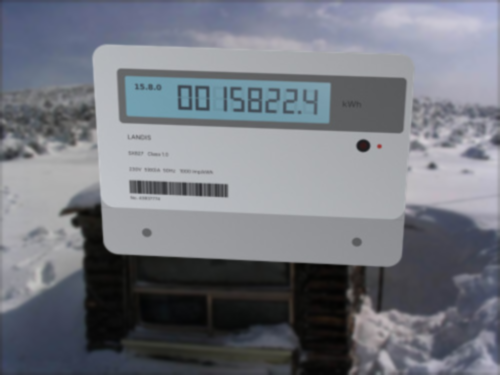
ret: {"value": 15822.4, "unit": "kWh"}
